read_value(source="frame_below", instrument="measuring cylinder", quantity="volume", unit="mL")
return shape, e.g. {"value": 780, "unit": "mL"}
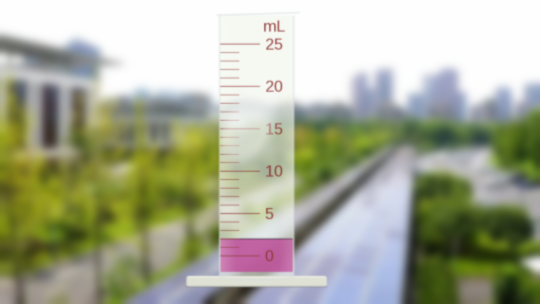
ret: {"value": 2, "unit": "mL"}
